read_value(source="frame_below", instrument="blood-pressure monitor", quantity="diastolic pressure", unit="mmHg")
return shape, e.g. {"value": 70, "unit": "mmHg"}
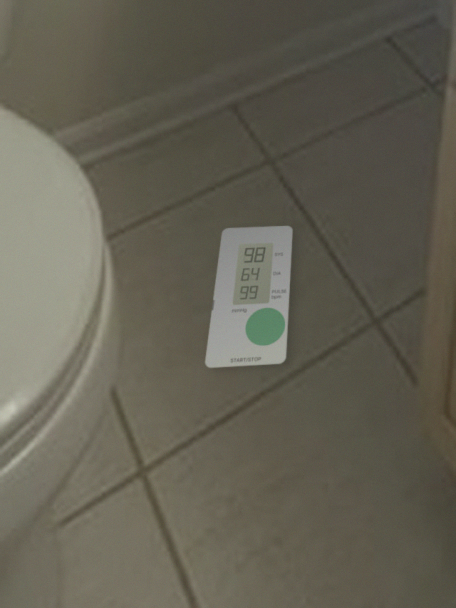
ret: {"value": 64, "unit": "mmHg"}
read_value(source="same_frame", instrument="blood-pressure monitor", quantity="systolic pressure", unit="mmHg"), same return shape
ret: {"value": 98, "unit": "mmHg"}
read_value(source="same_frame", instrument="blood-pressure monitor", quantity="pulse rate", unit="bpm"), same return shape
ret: {"value": 99, "unit": "bpm"}
